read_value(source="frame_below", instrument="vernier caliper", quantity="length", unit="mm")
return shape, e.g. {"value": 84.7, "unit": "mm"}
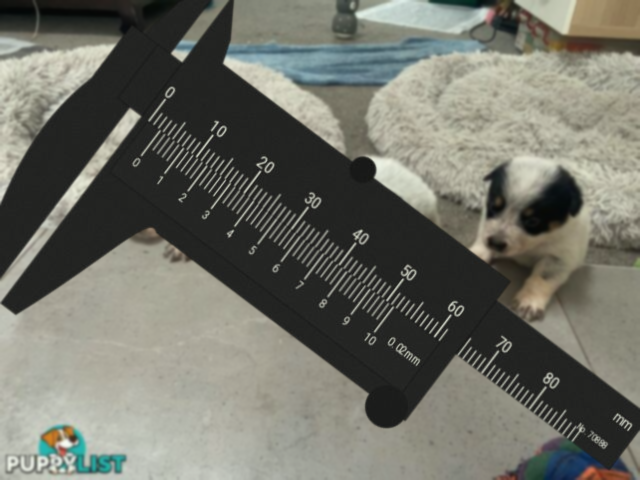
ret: {"value": 2.5, "unit": "mm"}
